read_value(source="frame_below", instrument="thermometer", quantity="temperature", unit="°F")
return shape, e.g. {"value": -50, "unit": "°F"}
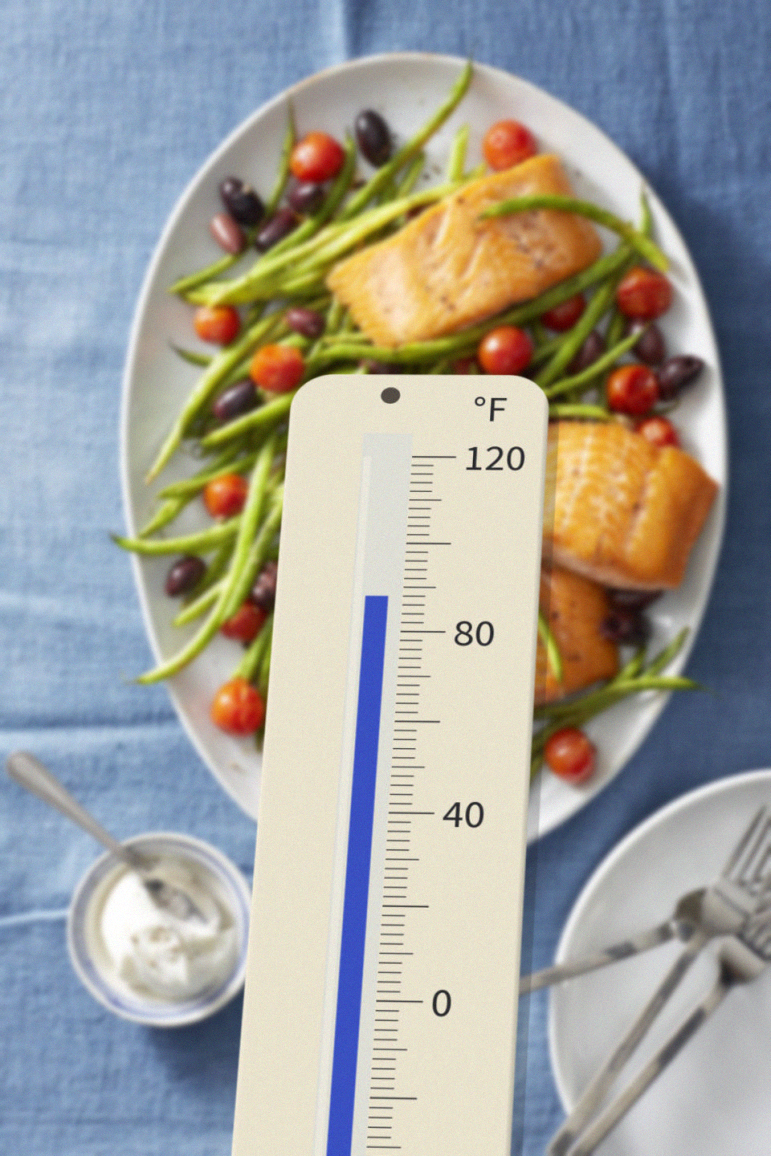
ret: {"value": 88, "unit": "°F"}
